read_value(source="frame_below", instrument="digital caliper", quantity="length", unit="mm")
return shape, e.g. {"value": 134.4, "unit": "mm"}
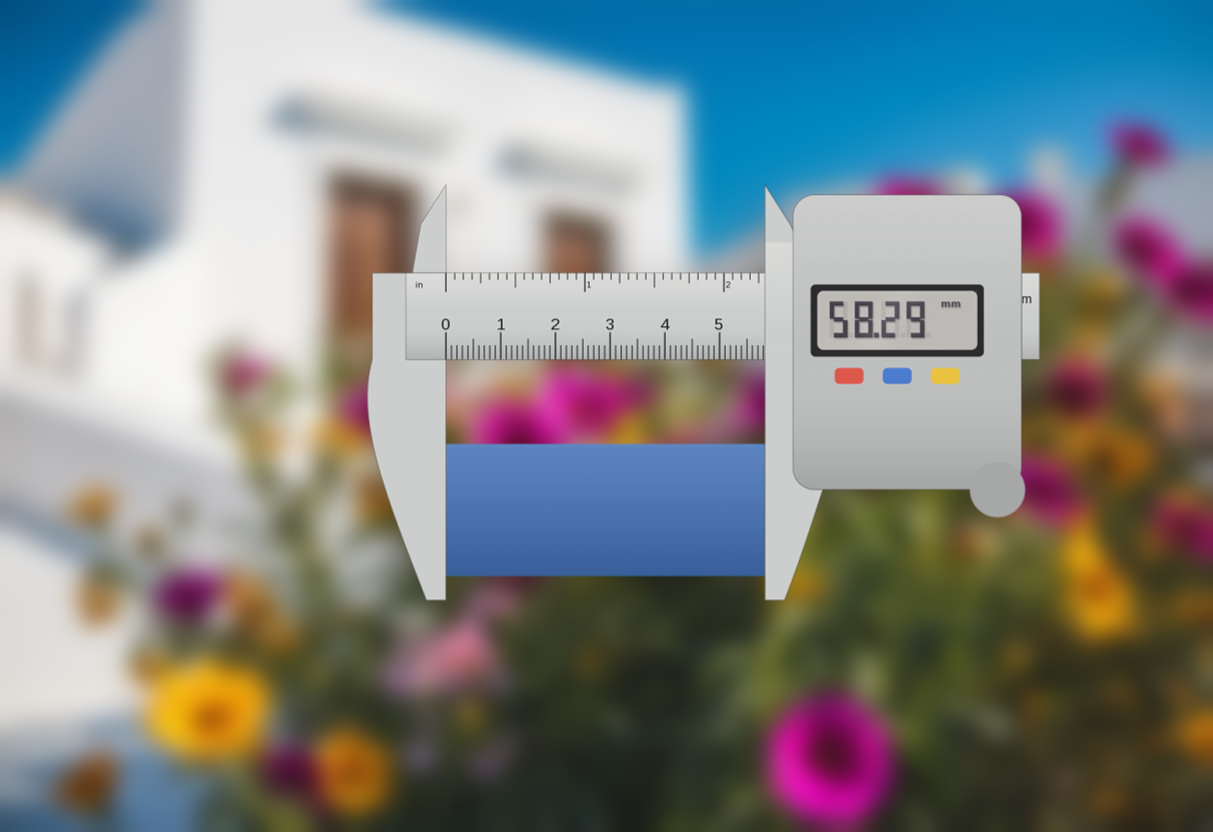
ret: {"value": 58.29, "unit": "mm"}
